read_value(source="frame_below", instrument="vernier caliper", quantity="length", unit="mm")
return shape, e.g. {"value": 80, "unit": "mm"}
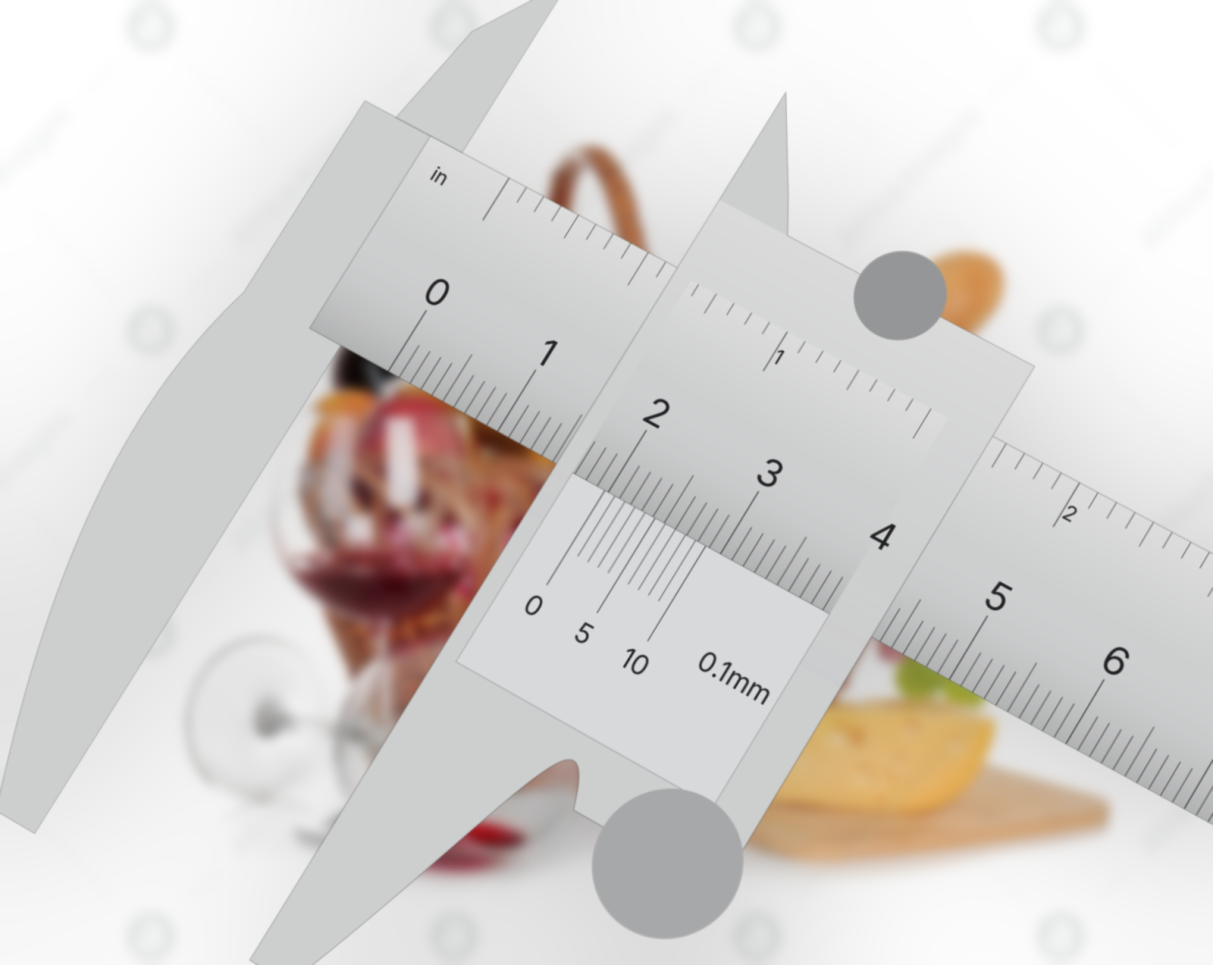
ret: {"value": 19.7, "unit": "mm"}
